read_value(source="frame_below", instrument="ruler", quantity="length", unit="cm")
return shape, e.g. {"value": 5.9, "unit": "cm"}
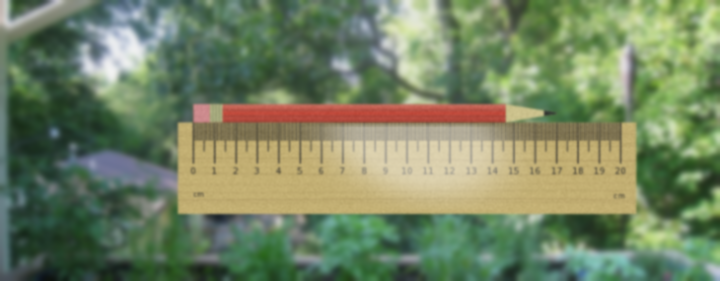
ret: {"value": 17, "unit": "cm"}
